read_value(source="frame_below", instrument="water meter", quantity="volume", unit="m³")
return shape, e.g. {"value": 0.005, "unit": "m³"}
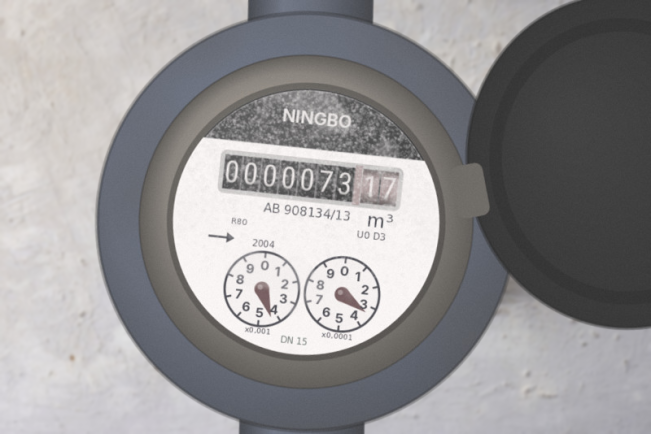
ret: {"value": 73.1743, "unit": "m³"}
